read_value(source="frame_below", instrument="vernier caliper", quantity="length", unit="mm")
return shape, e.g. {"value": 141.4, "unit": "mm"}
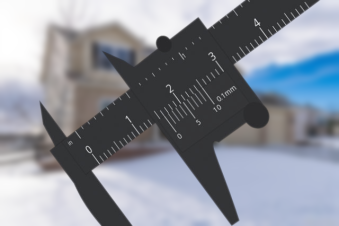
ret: {"value": 16.0, "unit": "mm"}
